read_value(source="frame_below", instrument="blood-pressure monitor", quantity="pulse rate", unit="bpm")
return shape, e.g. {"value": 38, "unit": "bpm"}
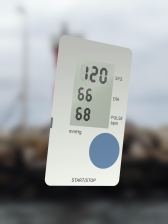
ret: {"value": 68, "unit": "bpm"}
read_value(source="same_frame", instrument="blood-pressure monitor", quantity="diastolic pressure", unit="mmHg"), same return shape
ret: {"value": 66, "unit": "mmHg"}
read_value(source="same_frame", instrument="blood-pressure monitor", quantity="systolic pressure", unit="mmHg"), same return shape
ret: {"value": 120, "unit": "mmHg"}
